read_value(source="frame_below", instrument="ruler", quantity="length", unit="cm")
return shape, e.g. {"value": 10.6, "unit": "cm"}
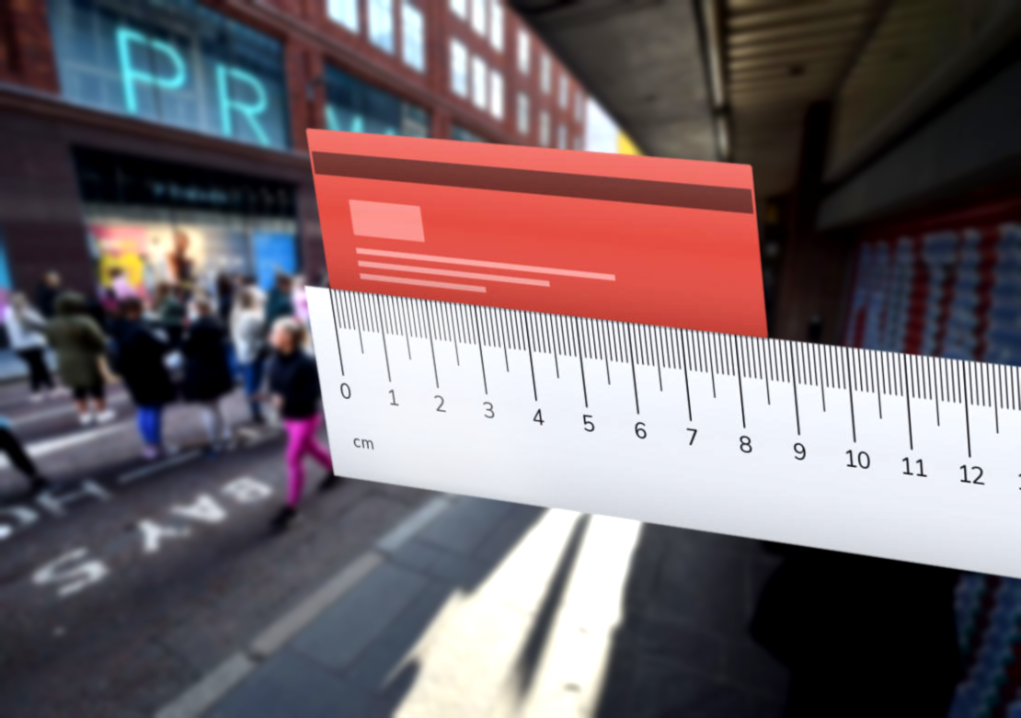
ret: {"value": 8.6, "unit": "cm"}
